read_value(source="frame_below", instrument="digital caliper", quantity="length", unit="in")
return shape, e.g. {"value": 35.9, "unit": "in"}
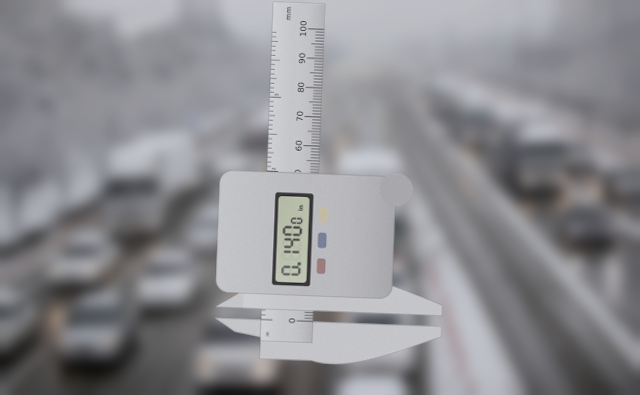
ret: {"value": 0.1400, "unit": "in"}
